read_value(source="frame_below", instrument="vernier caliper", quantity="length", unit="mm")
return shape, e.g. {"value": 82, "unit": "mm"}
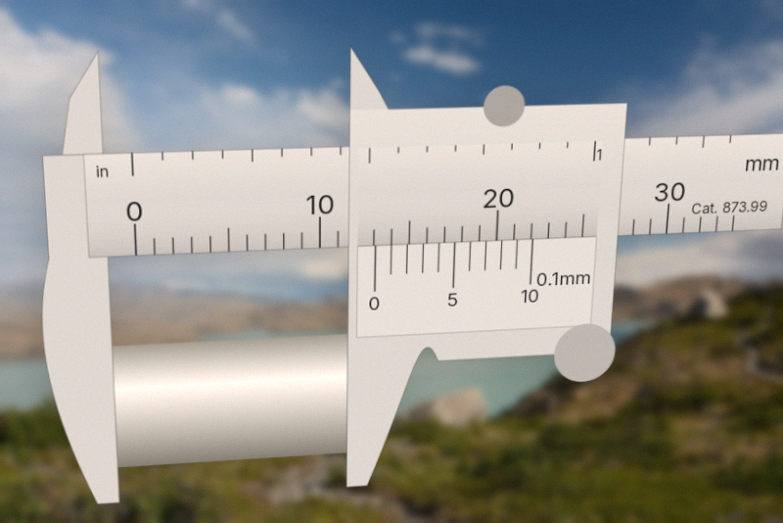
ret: {"value": 13.1, "unit": "mm"}
